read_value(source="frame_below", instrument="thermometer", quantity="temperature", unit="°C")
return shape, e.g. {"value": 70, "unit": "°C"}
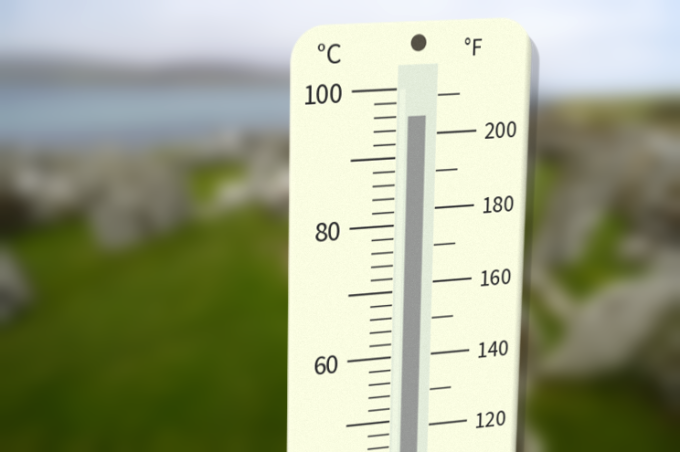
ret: {"value": 96, "unit": "°C"}
